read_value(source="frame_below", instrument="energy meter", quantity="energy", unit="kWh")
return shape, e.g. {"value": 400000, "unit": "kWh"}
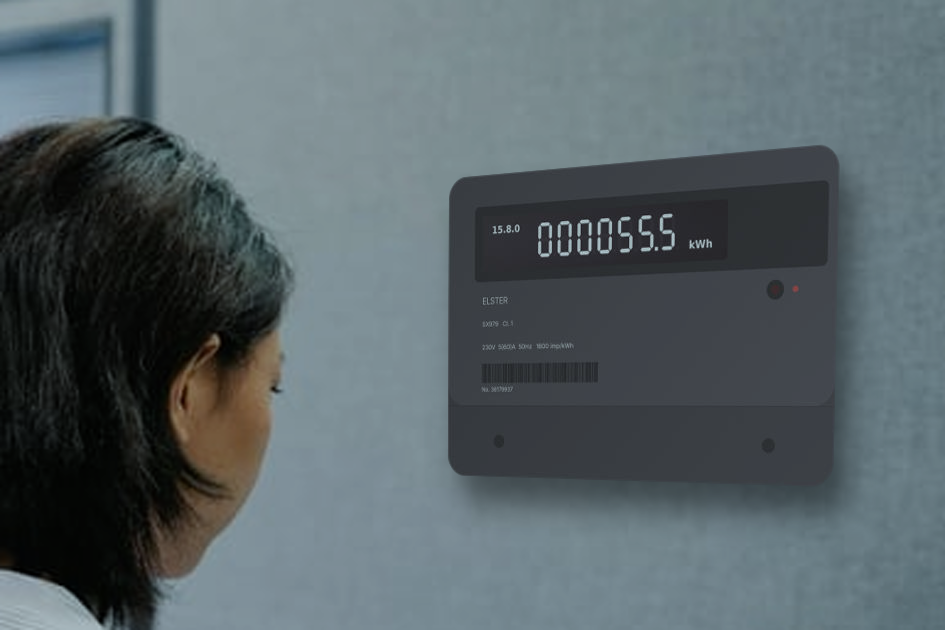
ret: {"value": 55.5, "unit": "kWh"}
